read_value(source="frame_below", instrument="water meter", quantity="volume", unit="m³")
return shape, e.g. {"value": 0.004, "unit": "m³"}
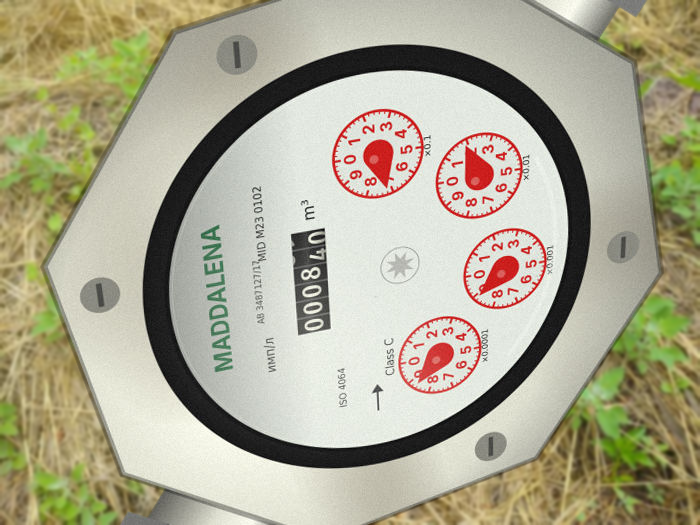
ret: {"value": 839.7188, "unit": "m³"}
